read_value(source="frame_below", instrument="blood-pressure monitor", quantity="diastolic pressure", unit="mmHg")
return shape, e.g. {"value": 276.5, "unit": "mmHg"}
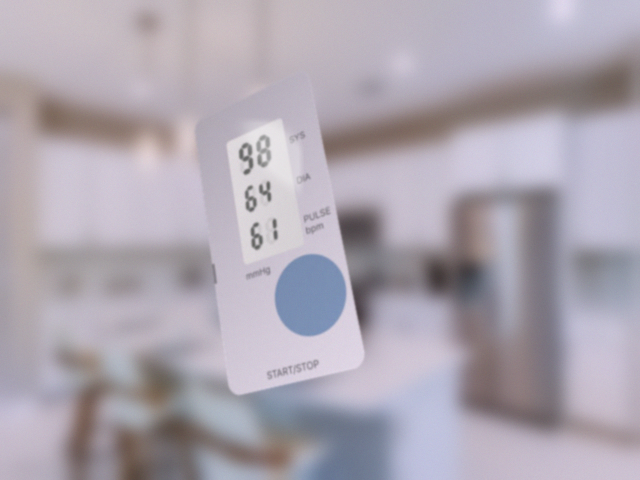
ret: {"value": 64, "unit": "mmHg"}
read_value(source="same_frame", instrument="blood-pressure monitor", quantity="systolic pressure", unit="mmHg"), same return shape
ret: {"value": 98, "unit": "mmHg"}
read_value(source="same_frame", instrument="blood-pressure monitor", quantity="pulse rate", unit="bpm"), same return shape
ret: {"value": 61, "unit": "bpm"}
